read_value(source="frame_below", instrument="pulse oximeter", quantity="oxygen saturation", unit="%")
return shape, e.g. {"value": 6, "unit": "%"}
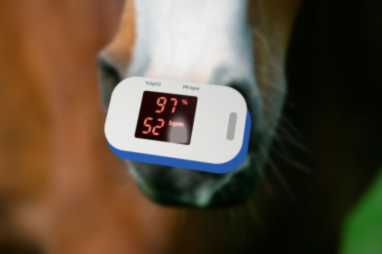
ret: {"value": 97, "unit": "%"}
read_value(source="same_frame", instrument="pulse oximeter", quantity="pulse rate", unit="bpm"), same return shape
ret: {"value": 52, "unit": "bpm"}
